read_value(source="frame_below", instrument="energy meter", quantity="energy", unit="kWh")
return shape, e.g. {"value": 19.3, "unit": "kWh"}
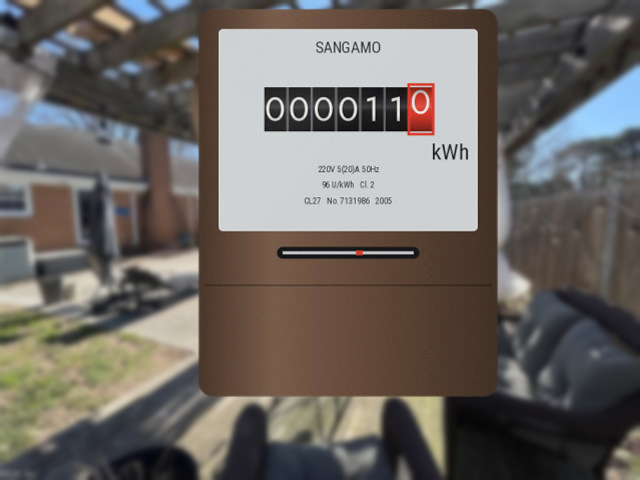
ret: {"value": 11.0, "unit": "kWh"}
